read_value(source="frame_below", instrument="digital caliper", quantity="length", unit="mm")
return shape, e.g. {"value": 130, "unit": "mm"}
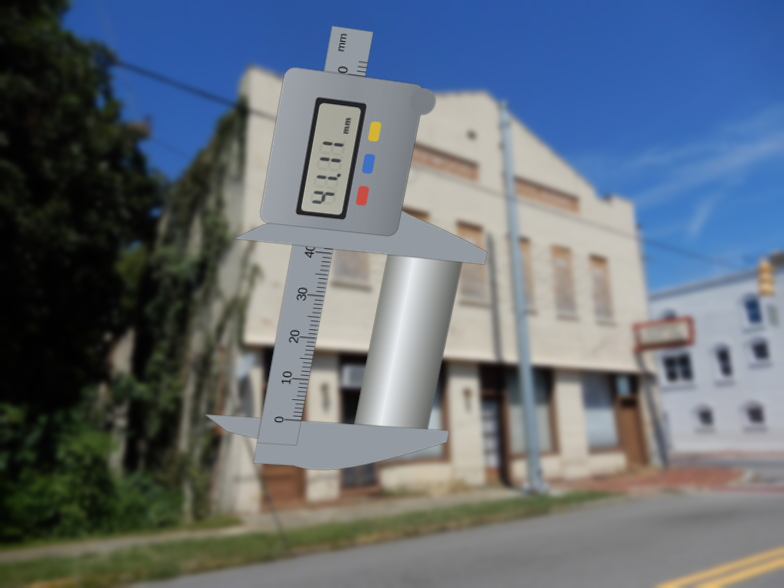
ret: {"value": 41.11, "unit": "mm"}
